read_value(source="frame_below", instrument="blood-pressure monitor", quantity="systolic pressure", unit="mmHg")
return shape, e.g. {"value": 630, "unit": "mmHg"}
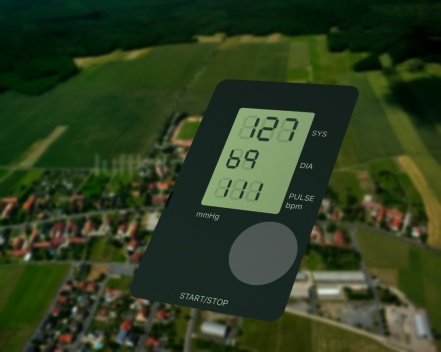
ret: {"value": 127, "unit": "mmHg"}
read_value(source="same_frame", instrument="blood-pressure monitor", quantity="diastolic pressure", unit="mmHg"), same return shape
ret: {"value": 69, "unit": "mmHg"}
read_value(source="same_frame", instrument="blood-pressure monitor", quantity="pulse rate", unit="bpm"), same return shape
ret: {"value": 111, "unit": "bpm"}
